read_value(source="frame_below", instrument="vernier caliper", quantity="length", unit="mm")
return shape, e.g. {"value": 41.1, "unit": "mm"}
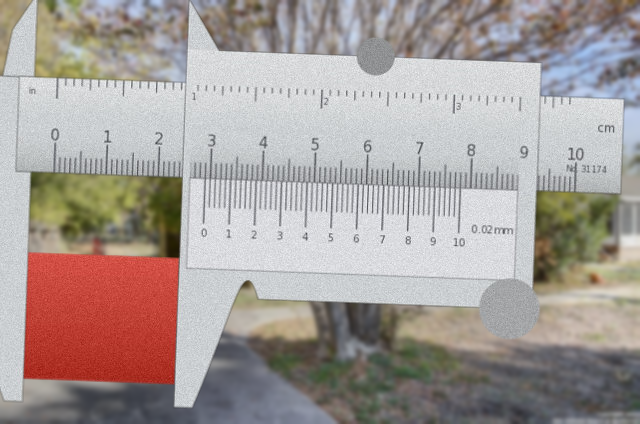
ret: {"value": 29.0, "unit": "mm"}
